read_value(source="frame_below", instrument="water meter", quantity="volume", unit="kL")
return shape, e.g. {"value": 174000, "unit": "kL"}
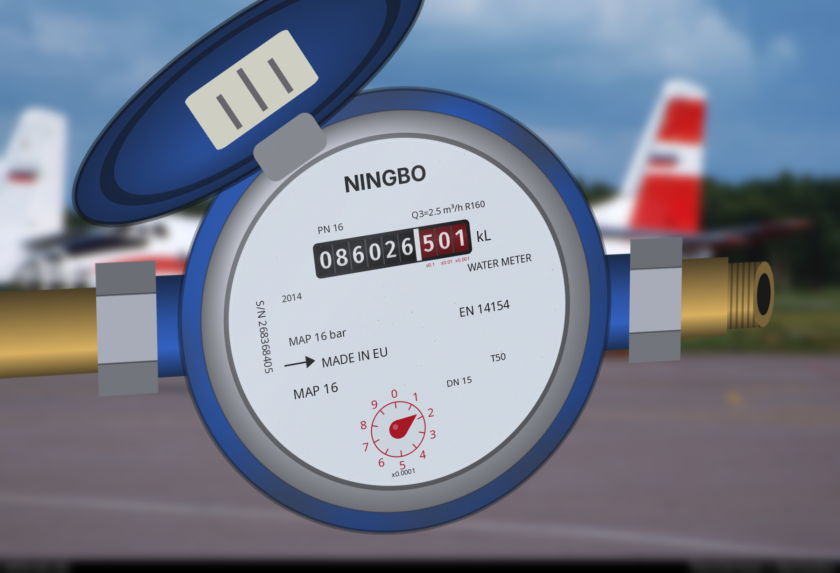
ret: {"value": 86026.5011, "unit": "kL"}
